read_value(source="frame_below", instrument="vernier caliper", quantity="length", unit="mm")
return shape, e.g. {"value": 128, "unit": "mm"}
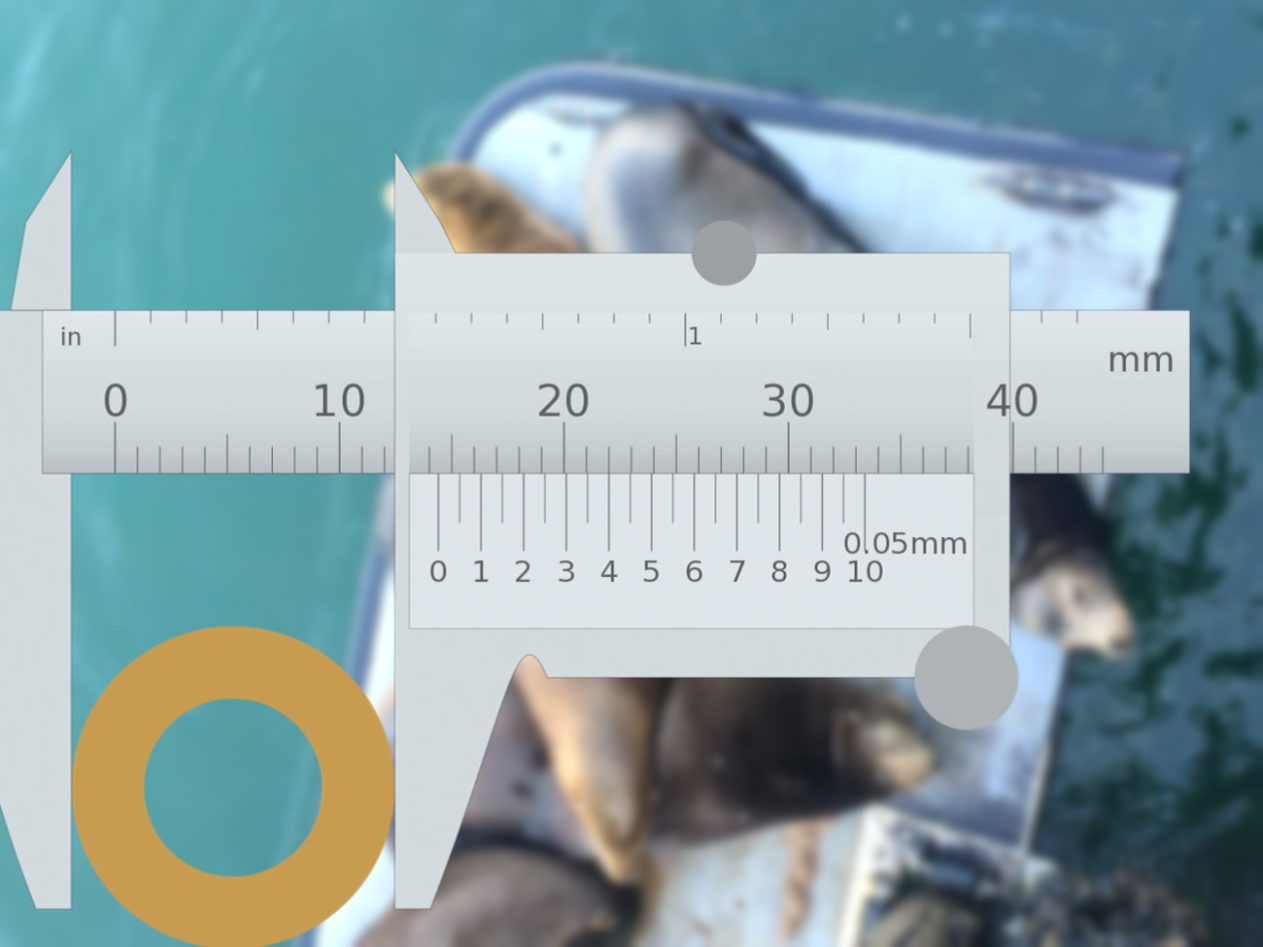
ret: {"value": 14.40, "unit": "mm"}
